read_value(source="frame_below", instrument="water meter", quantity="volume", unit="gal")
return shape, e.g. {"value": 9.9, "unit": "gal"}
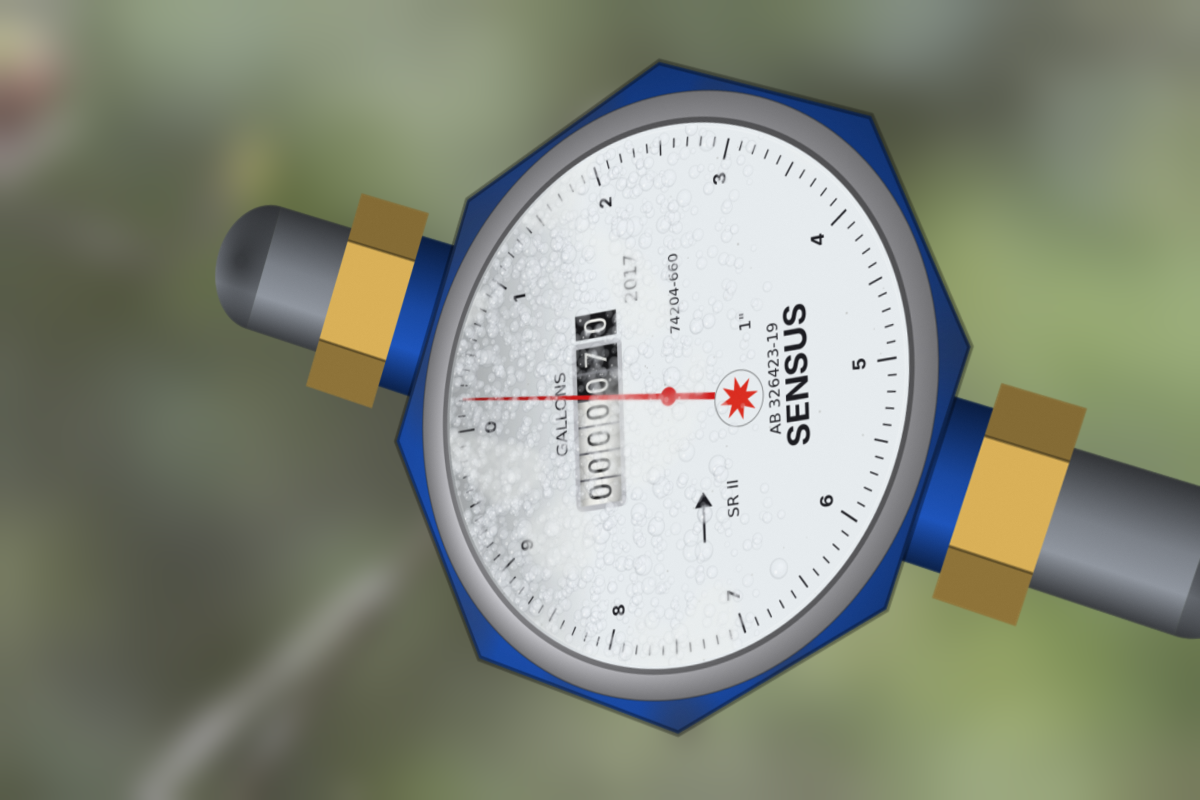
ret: {"value": 70.2, "unit": "gal"}
